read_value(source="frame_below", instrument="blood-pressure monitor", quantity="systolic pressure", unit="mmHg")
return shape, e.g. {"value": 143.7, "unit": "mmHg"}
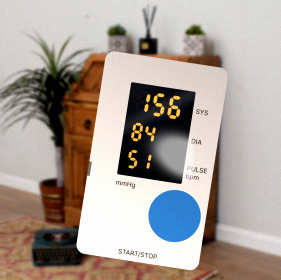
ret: {"value": 156, "unit": "mmHg"}
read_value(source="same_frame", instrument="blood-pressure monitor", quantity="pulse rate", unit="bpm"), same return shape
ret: {"value": 51, "unit": "bpm"}
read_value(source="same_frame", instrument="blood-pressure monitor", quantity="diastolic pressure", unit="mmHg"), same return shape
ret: {"value": 84, "unit": "mmHg"}
